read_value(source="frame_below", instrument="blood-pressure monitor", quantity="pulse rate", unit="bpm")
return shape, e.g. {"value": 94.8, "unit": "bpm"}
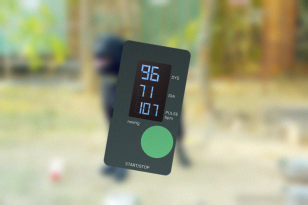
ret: {"value": 107, "unit": "bpm"}
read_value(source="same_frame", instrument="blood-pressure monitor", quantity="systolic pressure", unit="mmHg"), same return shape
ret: {"value": 96, "unit": "mmHg"}
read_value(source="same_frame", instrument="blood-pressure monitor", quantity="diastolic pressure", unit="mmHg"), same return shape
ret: {"value": 71, "unit": "mmHg"}
